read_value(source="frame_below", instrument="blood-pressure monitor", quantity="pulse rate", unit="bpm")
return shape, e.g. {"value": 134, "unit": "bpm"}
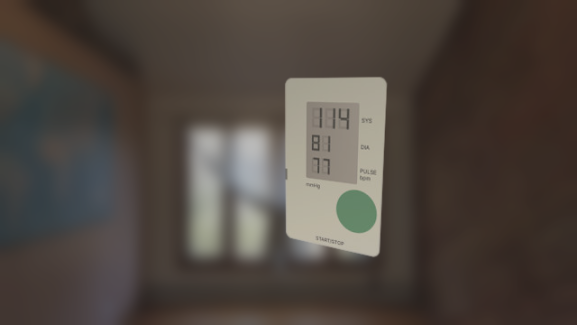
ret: {"value": 77, "unit": "bpm"}
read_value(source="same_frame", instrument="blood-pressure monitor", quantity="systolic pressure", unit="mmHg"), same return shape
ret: {"value": 114, "unit": "mmHg"}
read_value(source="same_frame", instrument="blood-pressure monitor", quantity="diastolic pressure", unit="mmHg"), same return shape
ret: {"value": 81, "unit": "mmHg"}
